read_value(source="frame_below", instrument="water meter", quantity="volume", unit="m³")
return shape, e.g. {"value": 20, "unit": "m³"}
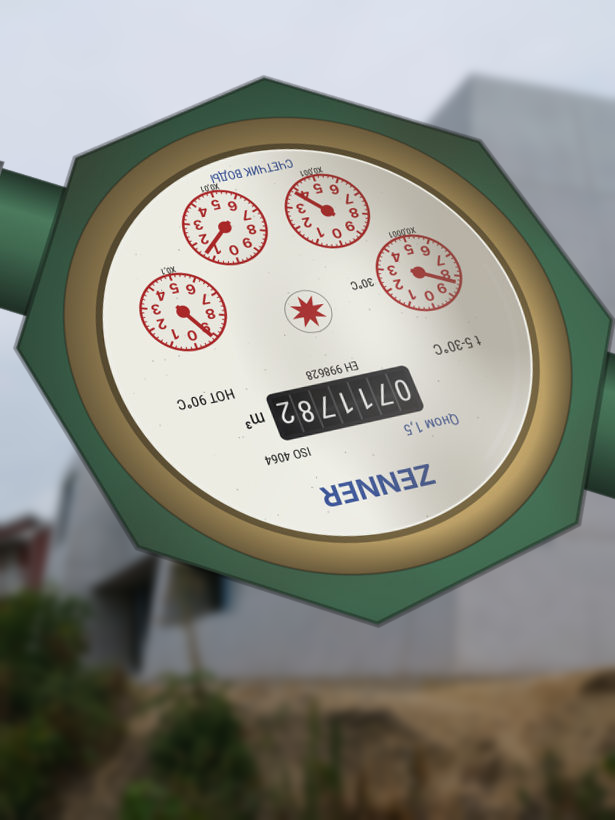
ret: {"value": 711781.9138, "unit": "m³"}
